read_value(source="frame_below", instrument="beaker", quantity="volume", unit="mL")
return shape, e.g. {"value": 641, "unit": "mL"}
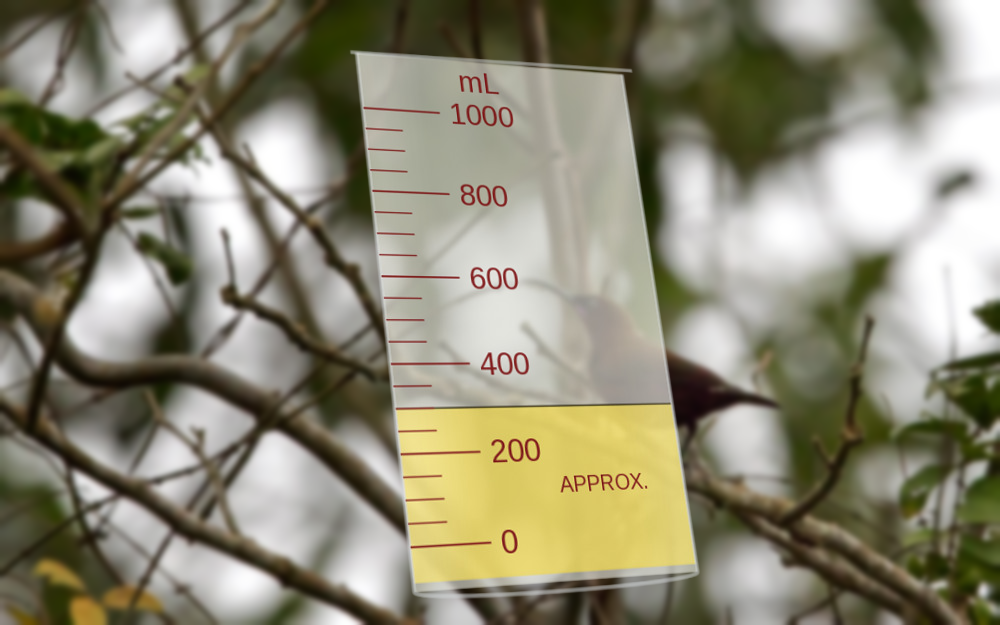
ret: {"value": 300, "unit": "mL"}
